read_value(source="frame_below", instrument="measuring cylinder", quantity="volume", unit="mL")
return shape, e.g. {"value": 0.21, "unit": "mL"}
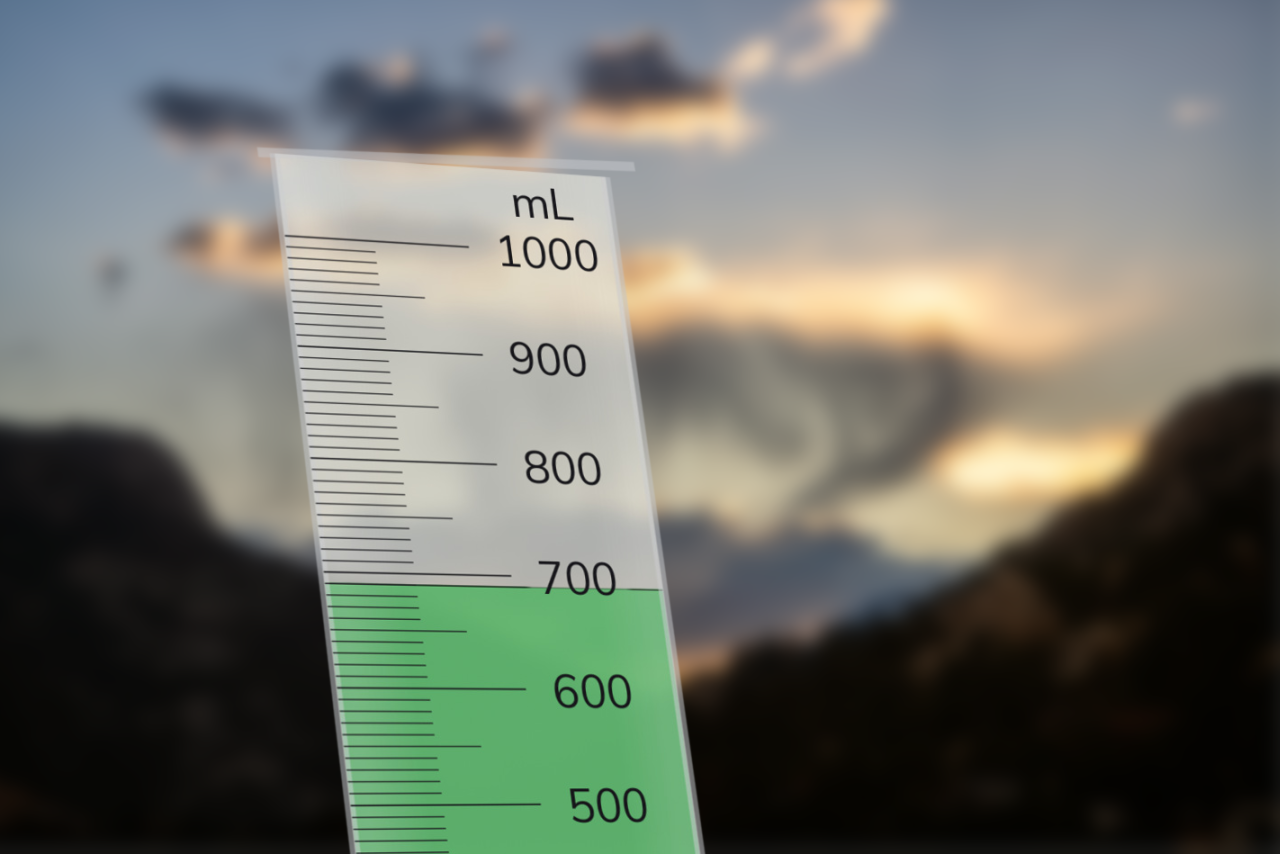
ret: {"value": 690, "unit": "mL"}
